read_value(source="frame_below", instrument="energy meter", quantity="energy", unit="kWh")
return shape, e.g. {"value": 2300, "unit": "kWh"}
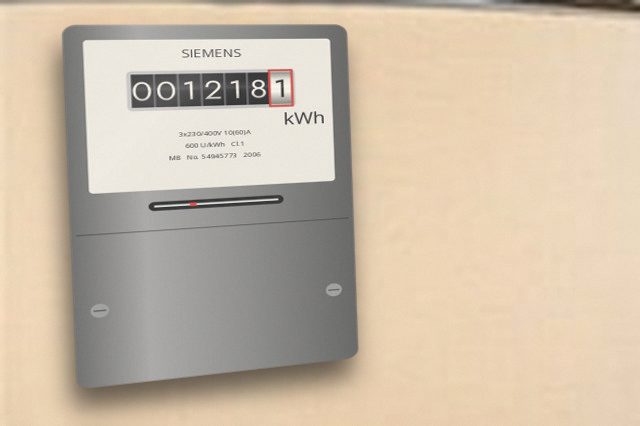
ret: {"value": 1218.1, "unit": "kWh"}
